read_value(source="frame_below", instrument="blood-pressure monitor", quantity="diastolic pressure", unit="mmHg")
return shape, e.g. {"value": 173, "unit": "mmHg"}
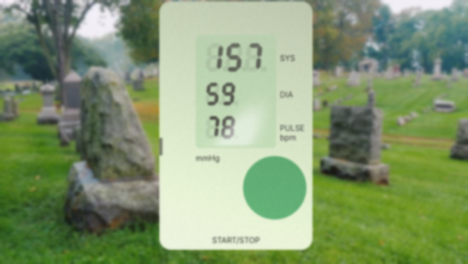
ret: {"value": 59, "unit": "mmHg"}
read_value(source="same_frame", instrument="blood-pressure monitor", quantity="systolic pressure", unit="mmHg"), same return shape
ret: {"value": 157, "unit": "mmHg"}
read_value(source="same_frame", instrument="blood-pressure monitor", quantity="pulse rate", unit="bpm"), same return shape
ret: {"value": 78, "unit": "bpm"}
